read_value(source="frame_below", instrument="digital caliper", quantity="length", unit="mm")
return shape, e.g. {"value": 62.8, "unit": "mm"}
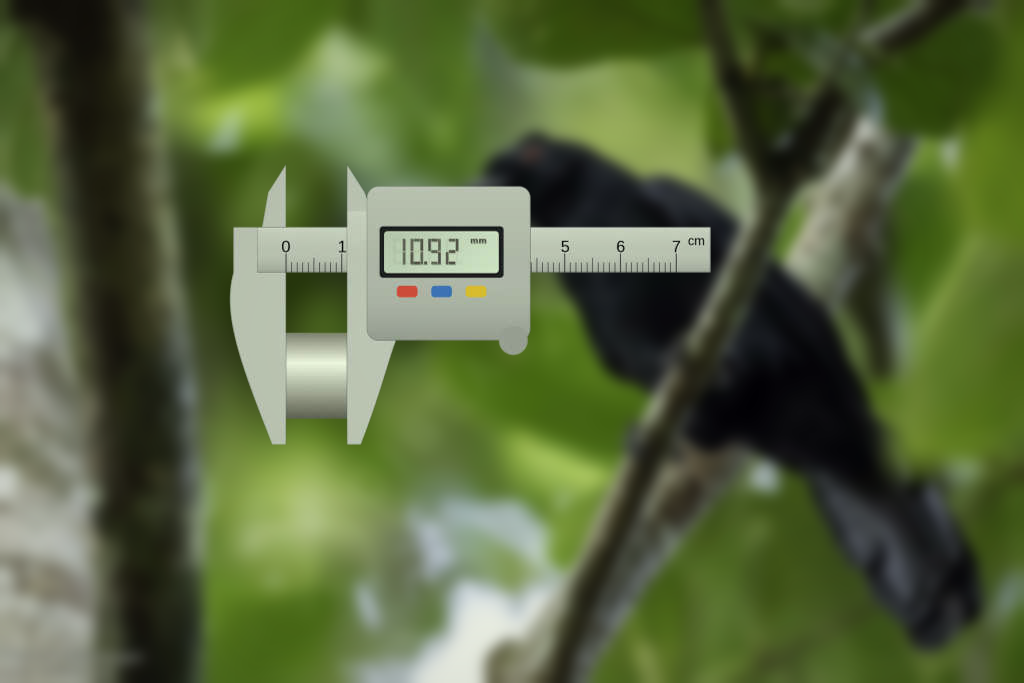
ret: {"value": 10.92, "unit": "mm"}
